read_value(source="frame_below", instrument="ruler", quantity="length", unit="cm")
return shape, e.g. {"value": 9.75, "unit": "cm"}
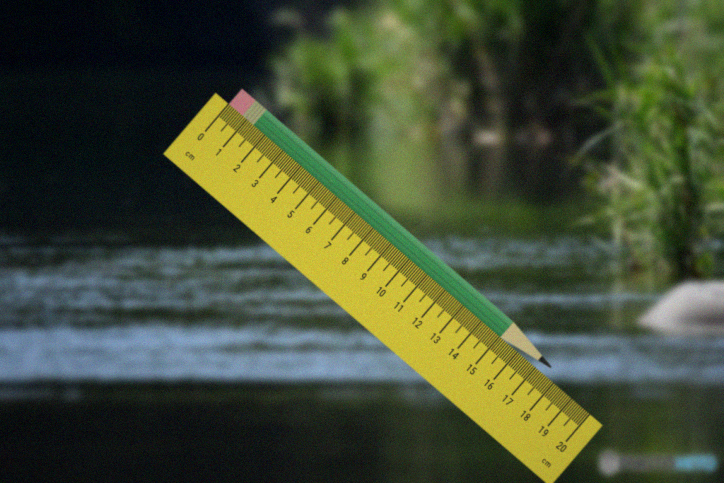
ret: {"value": 17.5, "unit": "cm"}
